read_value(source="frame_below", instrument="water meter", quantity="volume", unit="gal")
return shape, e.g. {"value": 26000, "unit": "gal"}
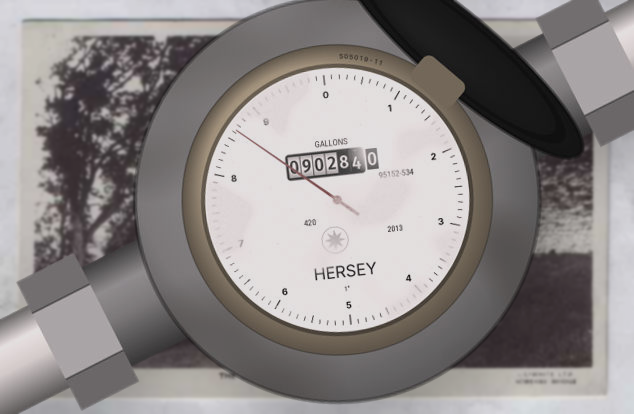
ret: {"value": 902838.6, "unit": "gal"}
